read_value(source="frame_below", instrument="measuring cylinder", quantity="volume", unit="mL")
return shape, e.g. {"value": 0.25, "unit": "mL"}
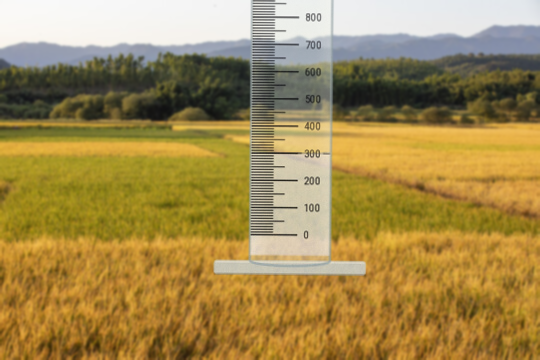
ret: {"value": 300, "unit": "mL"}
